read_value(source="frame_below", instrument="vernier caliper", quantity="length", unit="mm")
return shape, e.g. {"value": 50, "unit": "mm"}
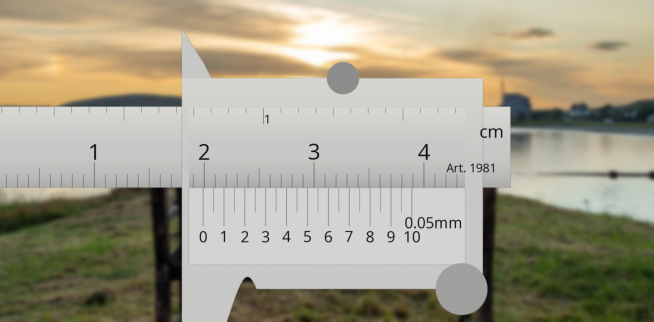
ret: {"value": 19.9, "unit": "mm"}
